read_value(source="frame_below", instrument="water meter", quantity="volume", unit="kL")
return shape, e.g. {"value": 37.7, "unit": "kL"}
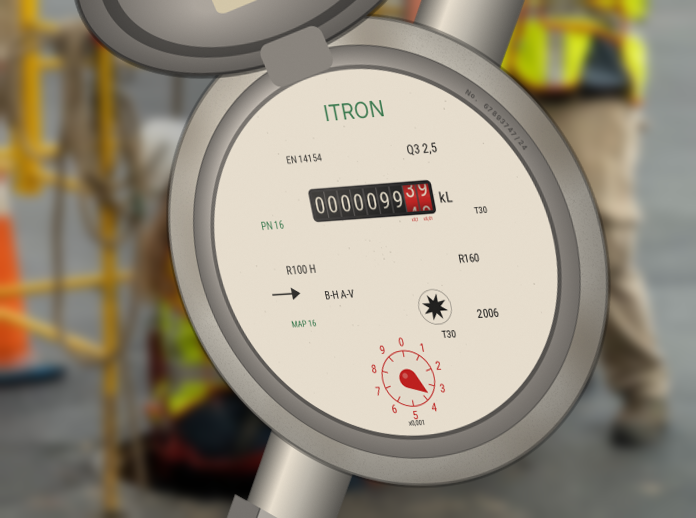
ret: {"value": 99.393, "unit": "kL"}
